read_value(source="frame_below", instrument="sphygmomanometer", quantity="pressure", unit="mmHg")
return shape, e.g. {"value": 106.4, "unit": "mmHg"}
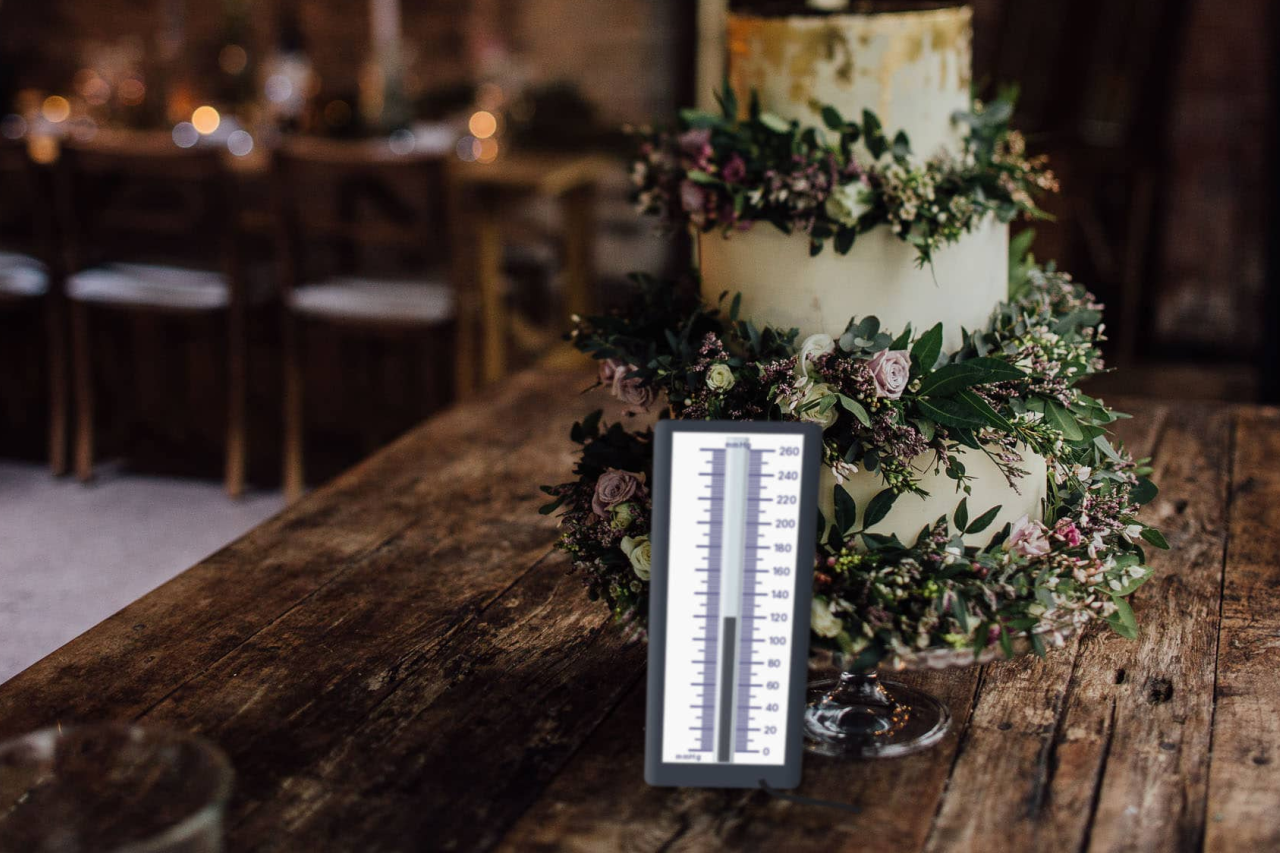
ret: {"value": 120, "unit": "mmHg"}
